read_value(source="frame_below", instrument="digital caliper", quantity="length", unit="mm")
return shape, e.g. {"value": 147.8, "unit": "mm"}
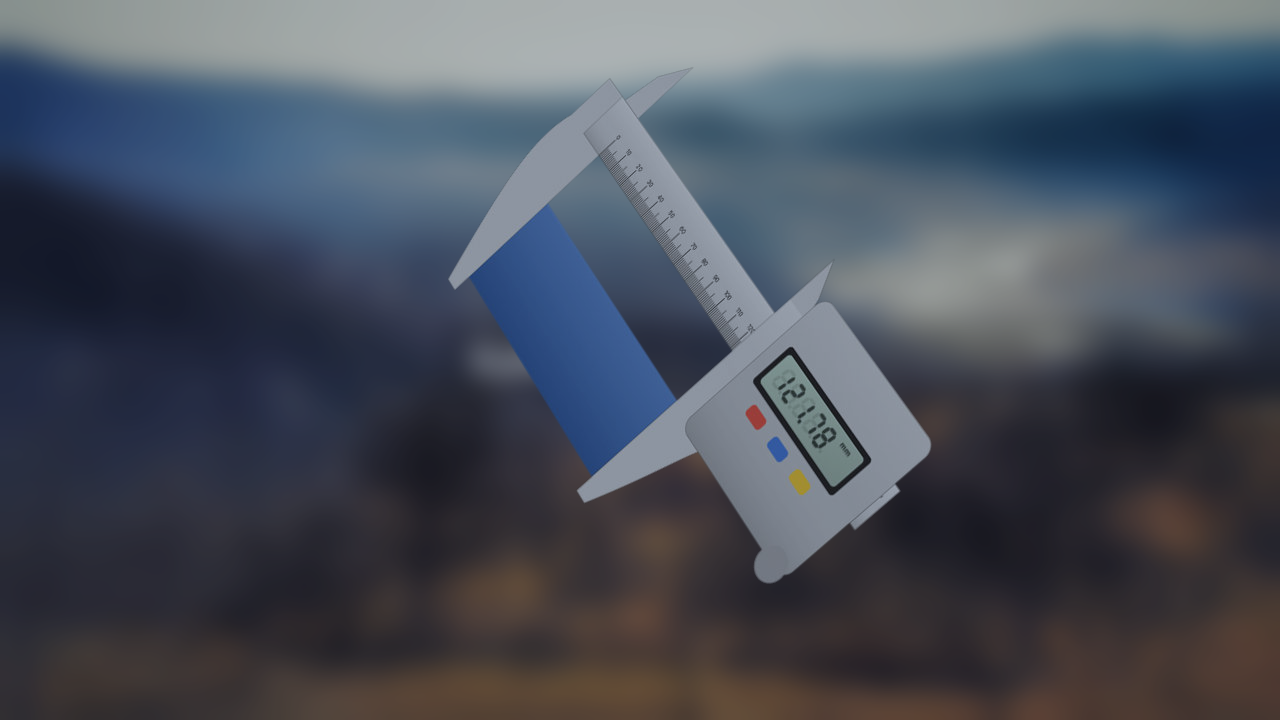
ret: {"value": 121.78, "unit": "mm"}
